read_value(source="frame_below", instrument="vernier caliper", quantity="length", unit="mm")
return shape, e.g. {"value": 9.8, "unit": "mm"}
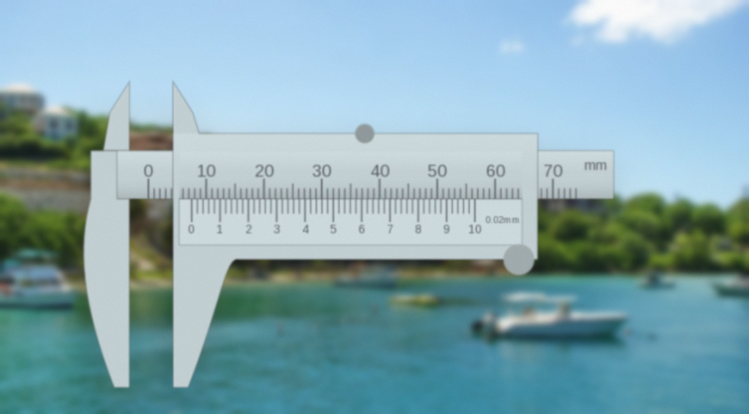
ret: {"value": 7.5, "unit": "mm"}
